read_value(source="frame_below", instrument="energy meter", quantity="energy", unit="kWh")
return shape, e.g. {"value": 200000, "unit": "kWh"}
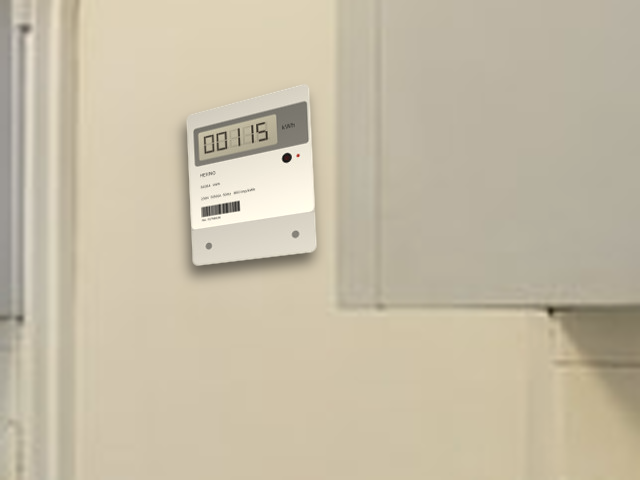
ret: {"value": 115, "unit": "kWh"}
